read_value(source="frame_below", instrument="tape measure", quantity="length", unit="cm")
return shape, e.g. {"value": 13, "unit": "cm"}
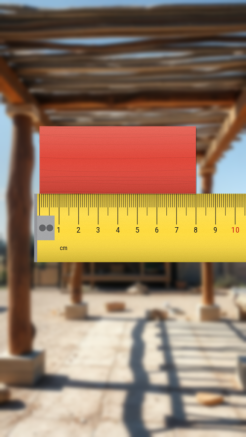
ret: {"value": 8, "unit": "cm"}
